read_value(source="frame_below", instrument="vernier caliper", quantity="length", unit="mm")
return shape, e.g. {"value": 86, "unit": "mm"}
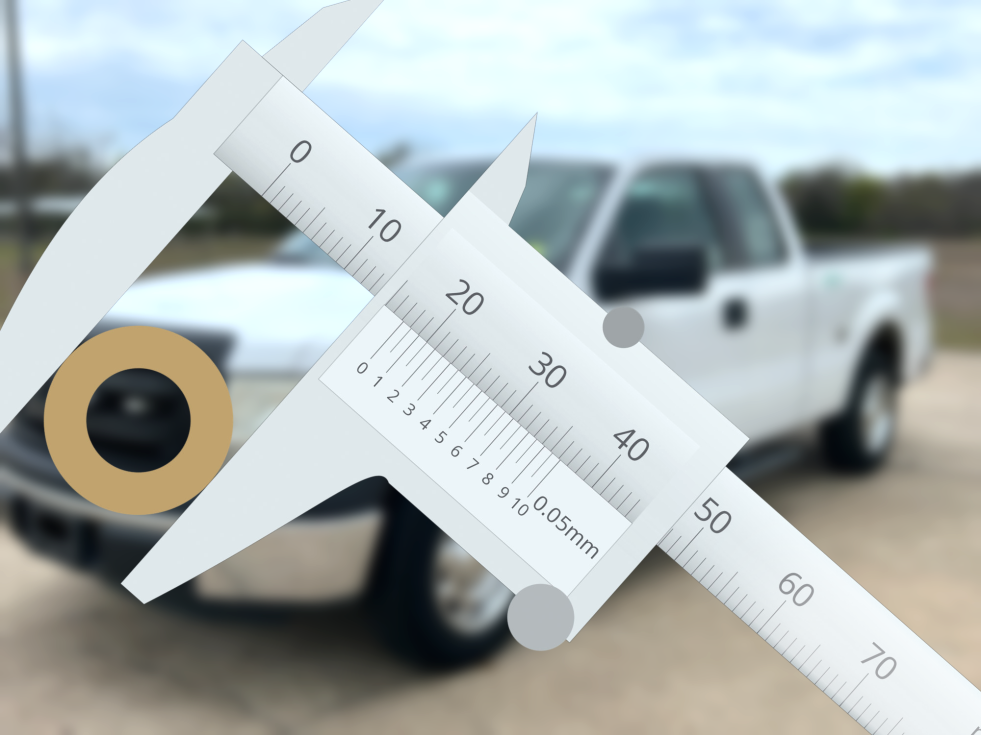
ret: {"value": 17.2, "unit": "mm"}
